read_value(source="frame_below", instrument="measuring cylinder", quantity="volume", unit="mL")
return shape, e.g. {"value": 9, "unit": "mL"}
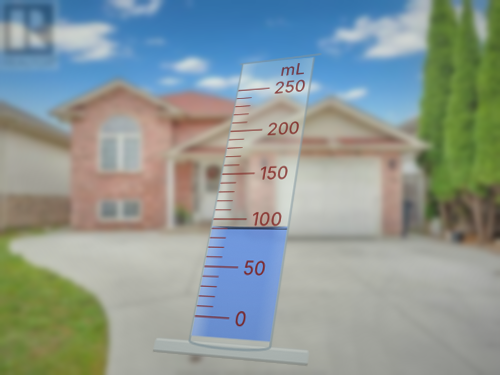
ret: {"value": 90, "unit": "mL"}
